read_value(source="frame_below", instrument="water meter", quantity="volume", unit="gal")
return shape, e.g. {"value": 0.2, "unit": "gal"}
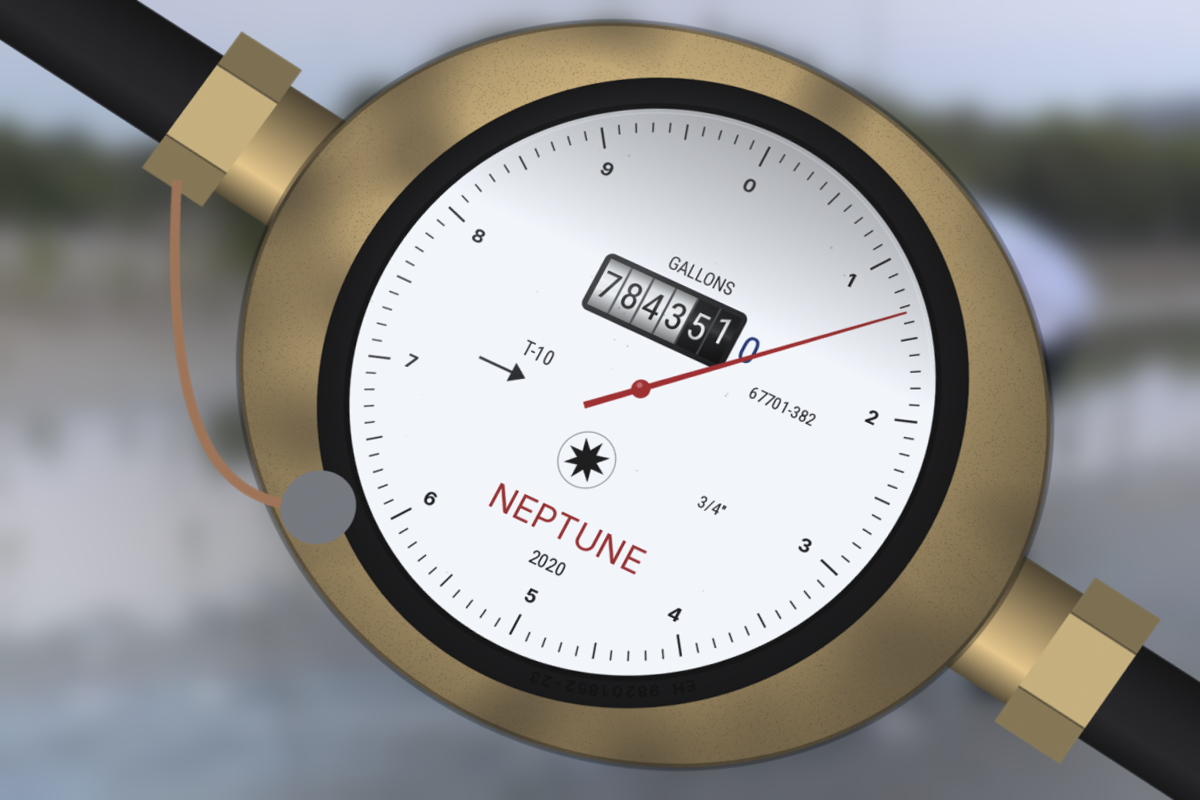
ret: {"value": 7843511.3, "unit": "gal"}
